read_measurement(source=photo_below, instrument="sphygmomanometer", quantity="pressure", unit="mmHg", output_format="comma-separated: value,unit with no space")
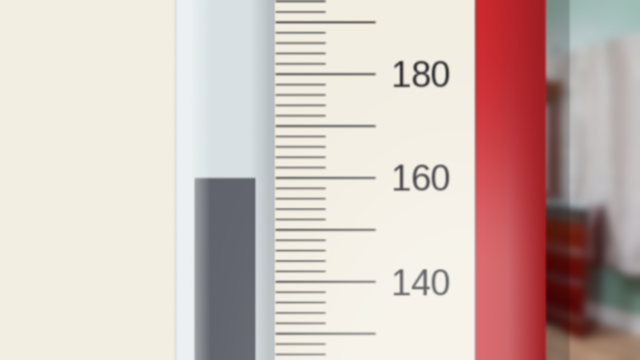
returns 160,mmHg
